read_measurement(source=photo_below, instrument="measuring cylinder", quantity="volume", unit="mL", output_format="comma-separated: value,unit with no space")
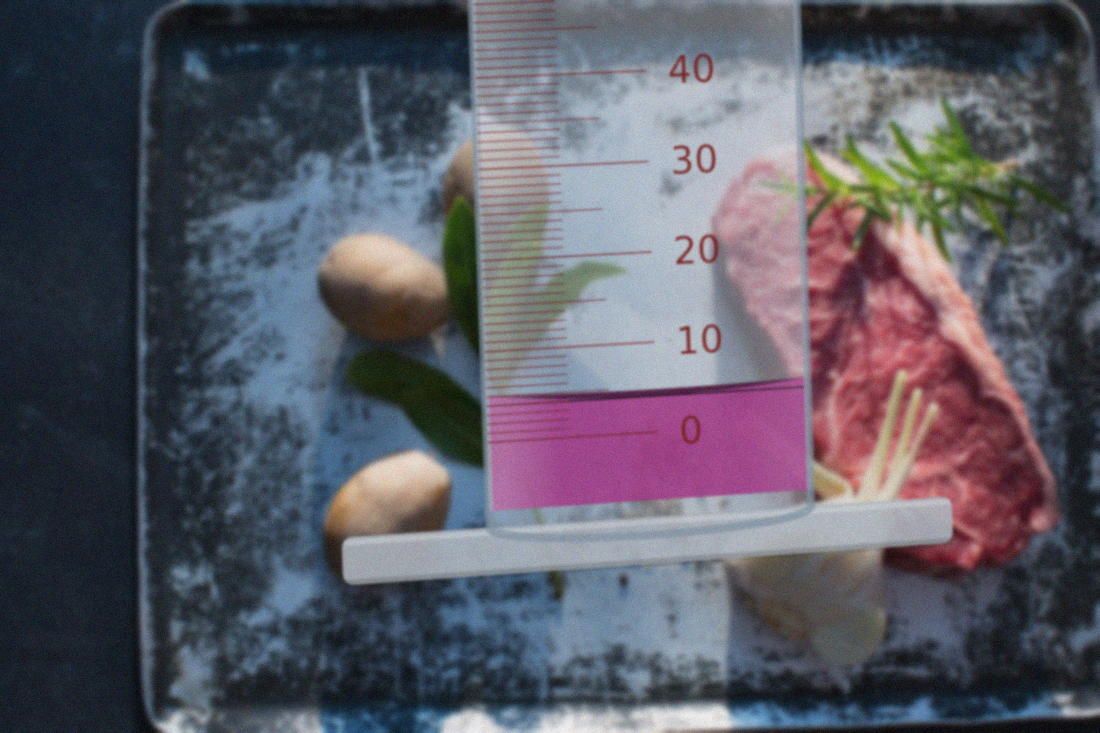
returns 4,mL
